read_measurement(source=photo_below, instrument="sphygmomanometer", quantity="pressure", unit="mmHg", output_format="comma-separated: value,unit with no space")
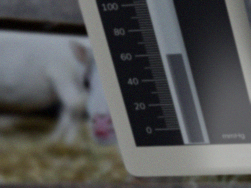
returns 60,mmHg
